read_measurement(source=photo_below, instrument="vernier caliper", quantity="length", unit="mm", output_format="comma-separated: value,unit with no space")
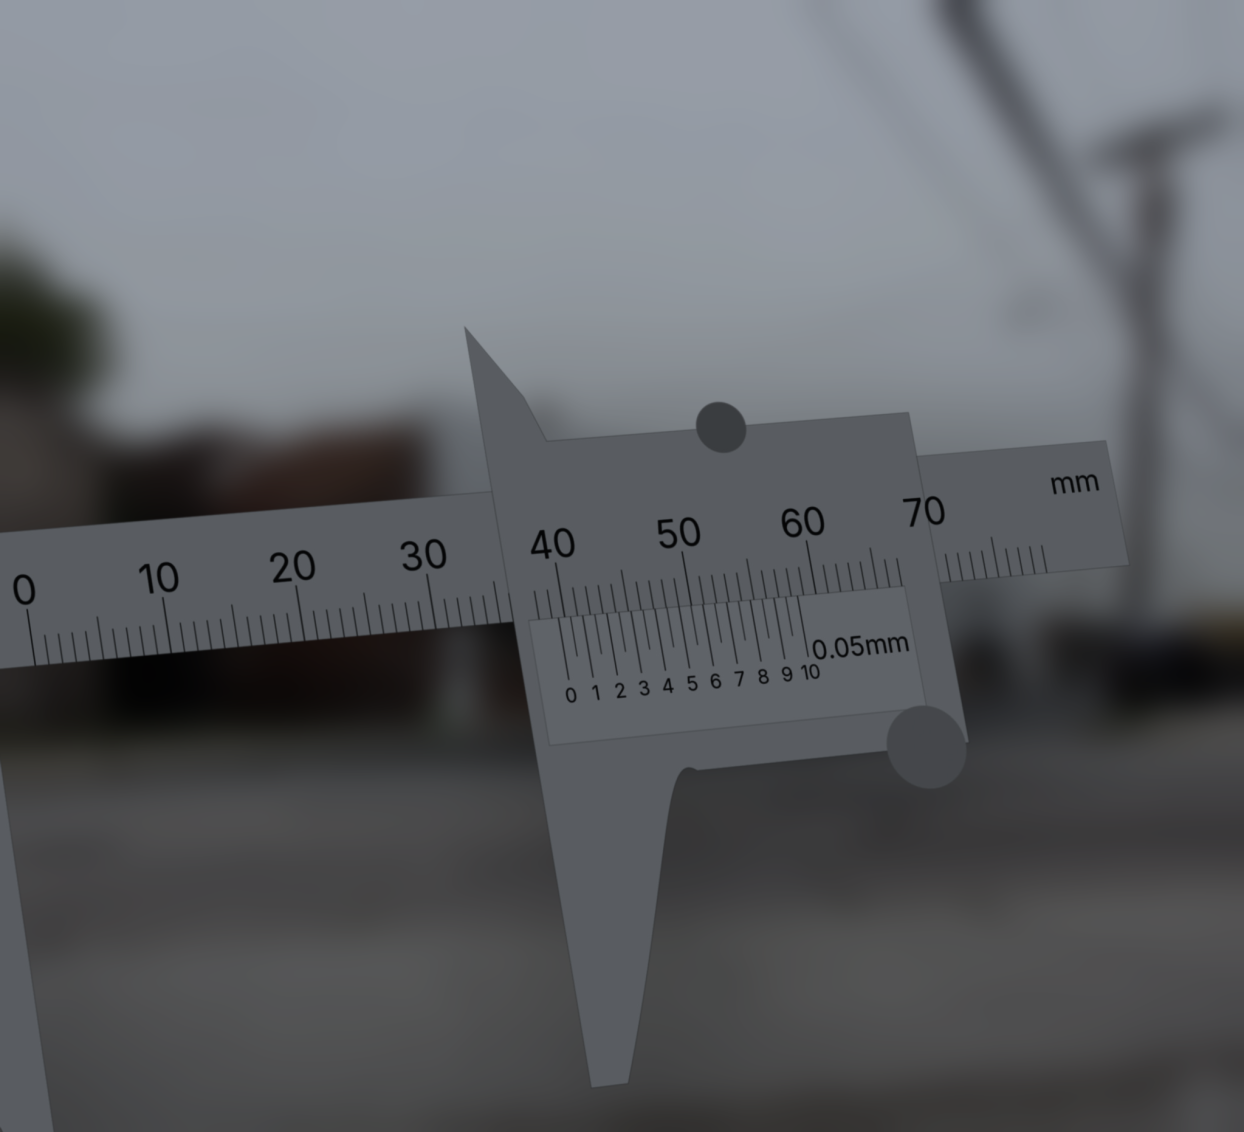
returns 39.5,mm
